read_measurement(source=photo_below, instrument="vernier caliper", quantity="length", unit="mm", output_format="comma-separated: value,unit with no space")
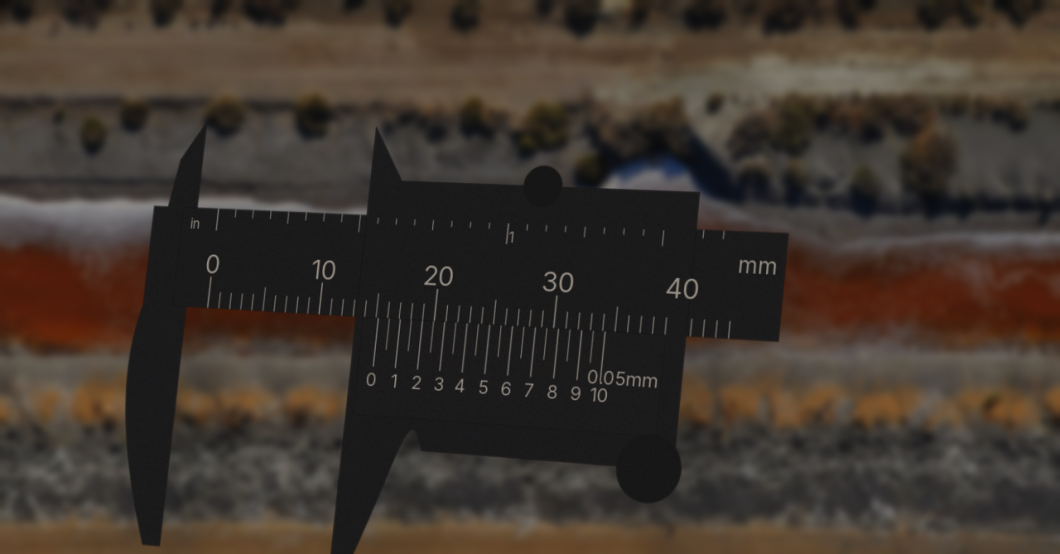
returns 15.2,mm
